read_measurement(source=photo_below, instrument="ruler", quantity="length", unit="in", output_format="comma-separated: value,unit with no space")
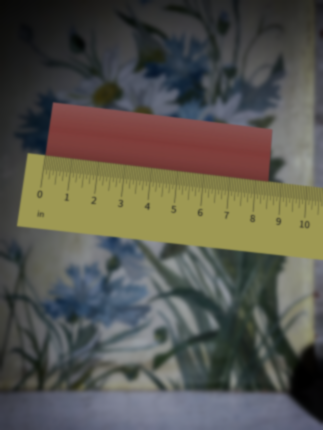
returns 8.5,in
